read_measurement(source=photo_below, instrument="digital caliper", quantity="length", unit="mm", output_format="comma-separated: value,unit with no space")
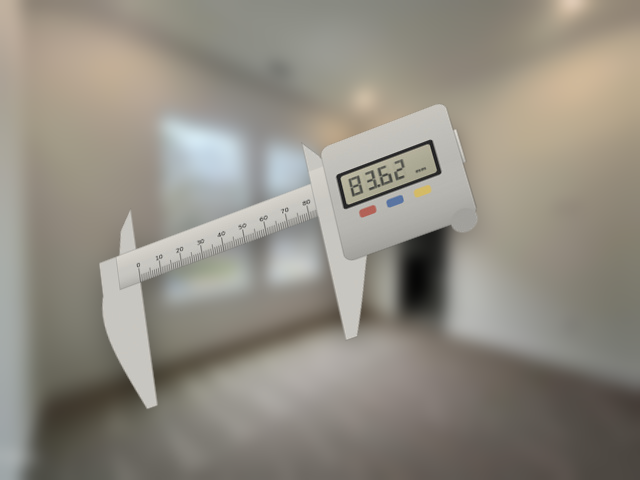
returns 83.62,mm
